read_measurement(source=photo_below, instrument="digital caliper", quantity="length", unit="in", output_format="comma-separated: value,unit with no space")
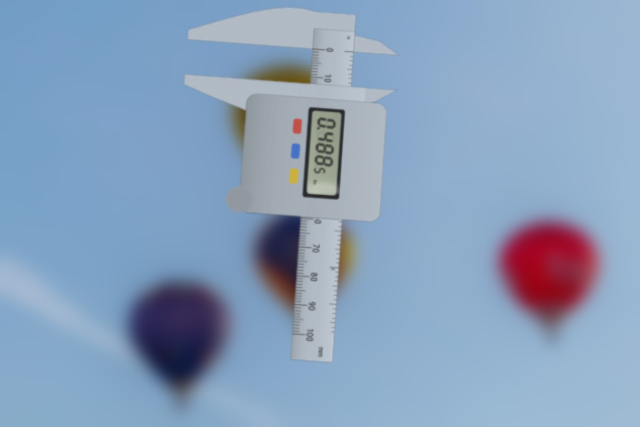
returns 0.4885,in
